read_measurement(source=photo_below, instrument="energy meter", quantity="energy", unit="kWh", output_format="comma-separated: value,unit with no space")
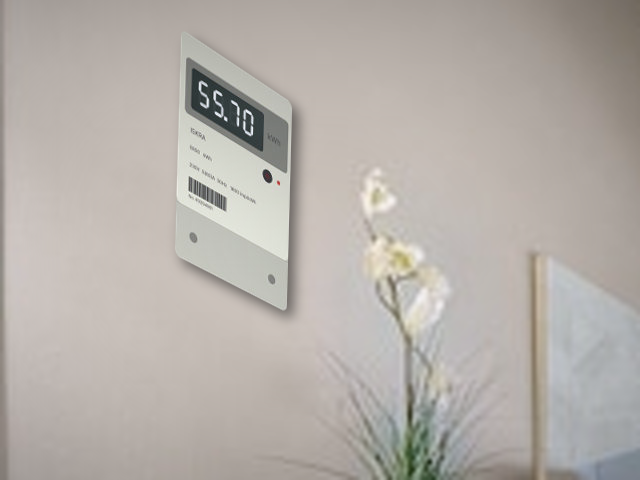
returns 55.70,kWh
